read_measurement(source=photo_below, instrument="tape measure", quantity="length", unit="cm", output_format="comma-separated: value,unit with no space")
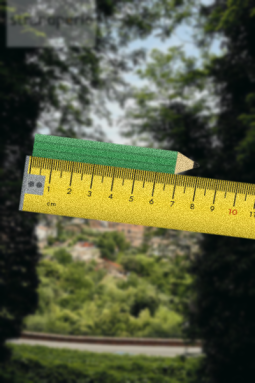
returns 8,cm
